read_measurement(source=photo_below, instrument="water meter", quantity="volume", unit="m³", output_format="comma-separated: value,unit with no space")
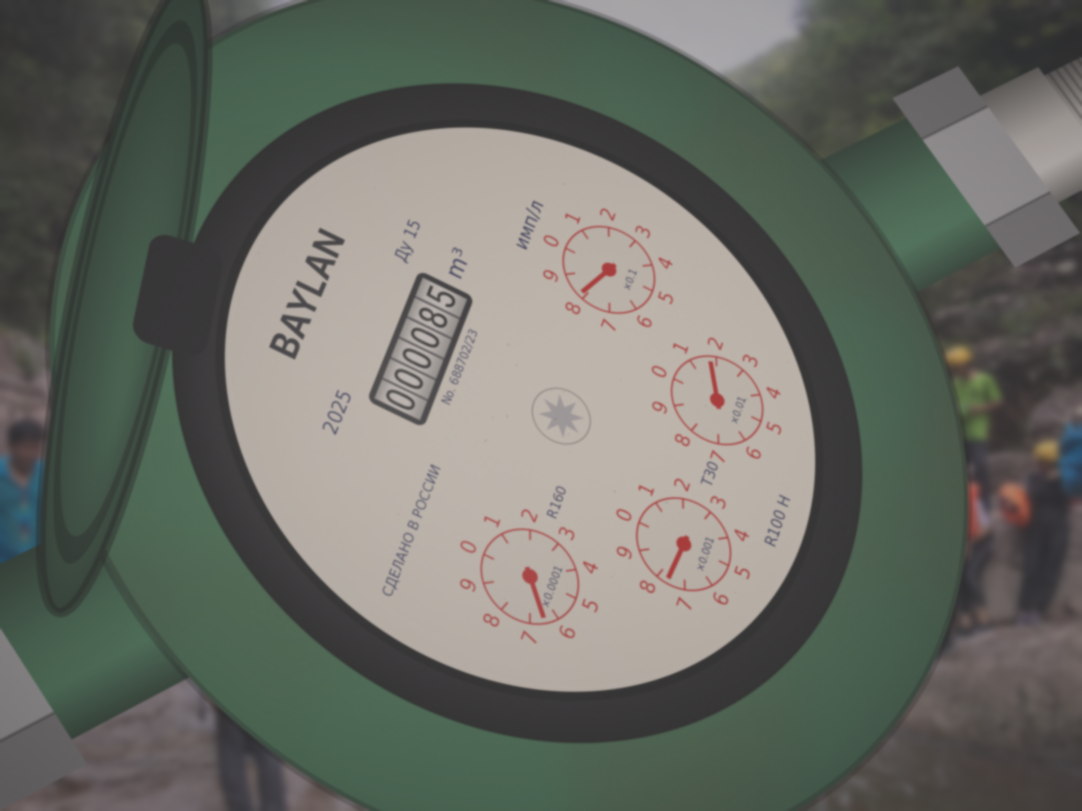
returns 85.8176,m³
